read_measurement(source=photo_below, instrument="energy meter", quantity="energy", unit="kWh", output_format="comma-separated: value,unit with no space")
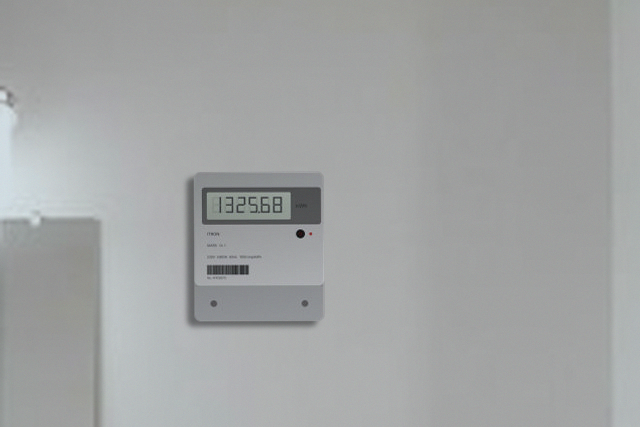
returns 1325.68,kWh
